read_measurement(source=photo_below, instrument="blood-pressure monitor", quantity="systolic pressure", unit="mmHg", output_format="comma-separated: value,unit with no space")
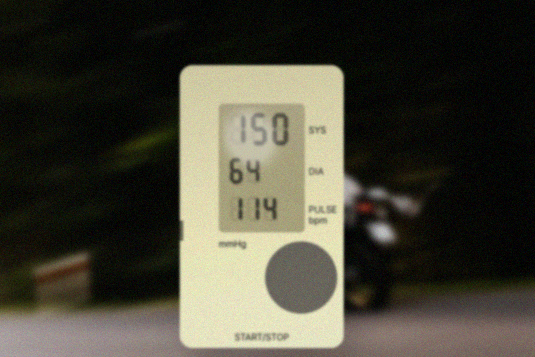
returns 150,mmHg
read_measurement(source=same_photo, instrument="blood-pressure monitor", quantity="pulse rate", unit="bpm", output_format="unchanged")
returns 114,bpm
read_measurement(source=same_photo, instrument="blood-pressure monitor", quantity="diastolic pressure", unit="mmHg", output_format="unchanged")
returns 64,mmHg
